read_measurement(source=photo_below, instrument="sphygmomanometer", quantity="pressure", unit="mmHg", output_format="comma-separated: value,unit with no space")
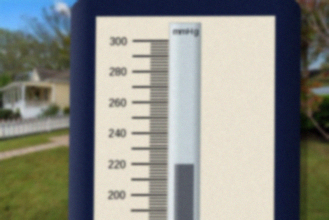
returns 220,mmHg
